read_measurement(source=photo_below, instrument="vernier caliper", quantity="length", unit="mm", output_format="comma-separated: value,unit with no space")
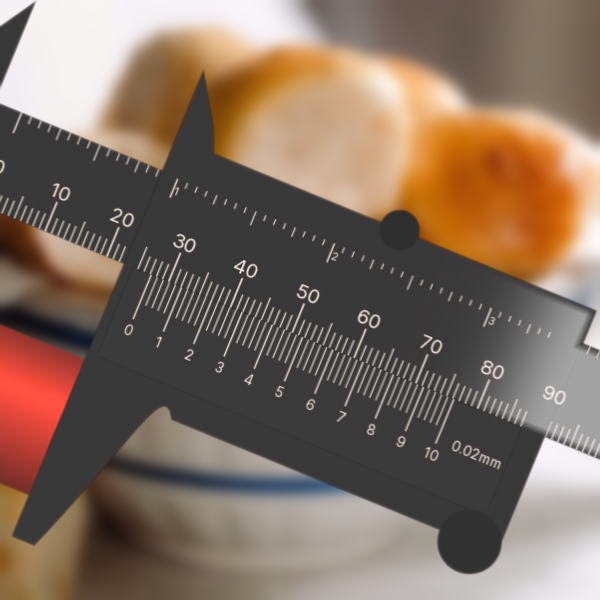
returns 27.2,mm
